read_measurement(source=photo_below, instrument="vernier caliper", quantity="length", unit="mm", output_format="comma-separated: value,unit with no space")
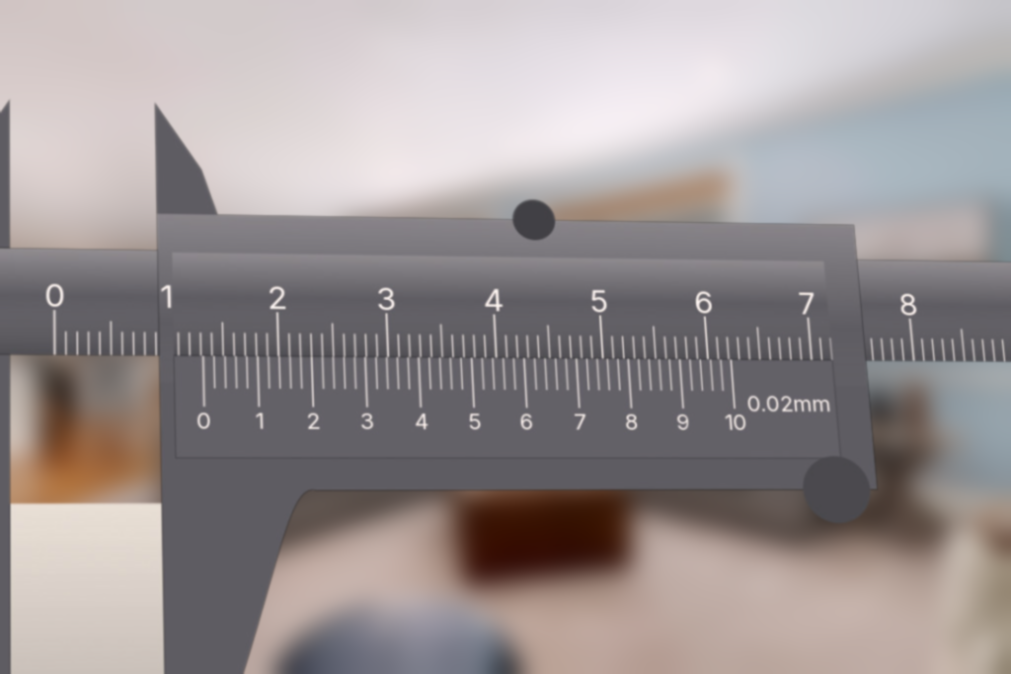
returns 13.2,mm
